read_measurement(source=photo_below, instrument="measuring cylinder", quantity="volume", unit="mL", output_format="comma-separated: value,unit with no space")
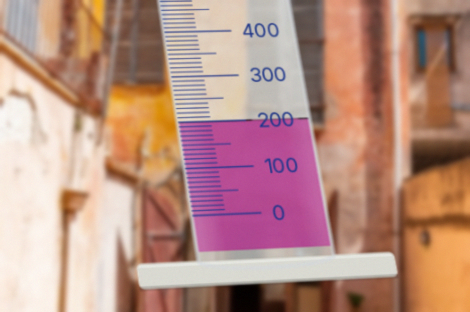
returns 200,mL
